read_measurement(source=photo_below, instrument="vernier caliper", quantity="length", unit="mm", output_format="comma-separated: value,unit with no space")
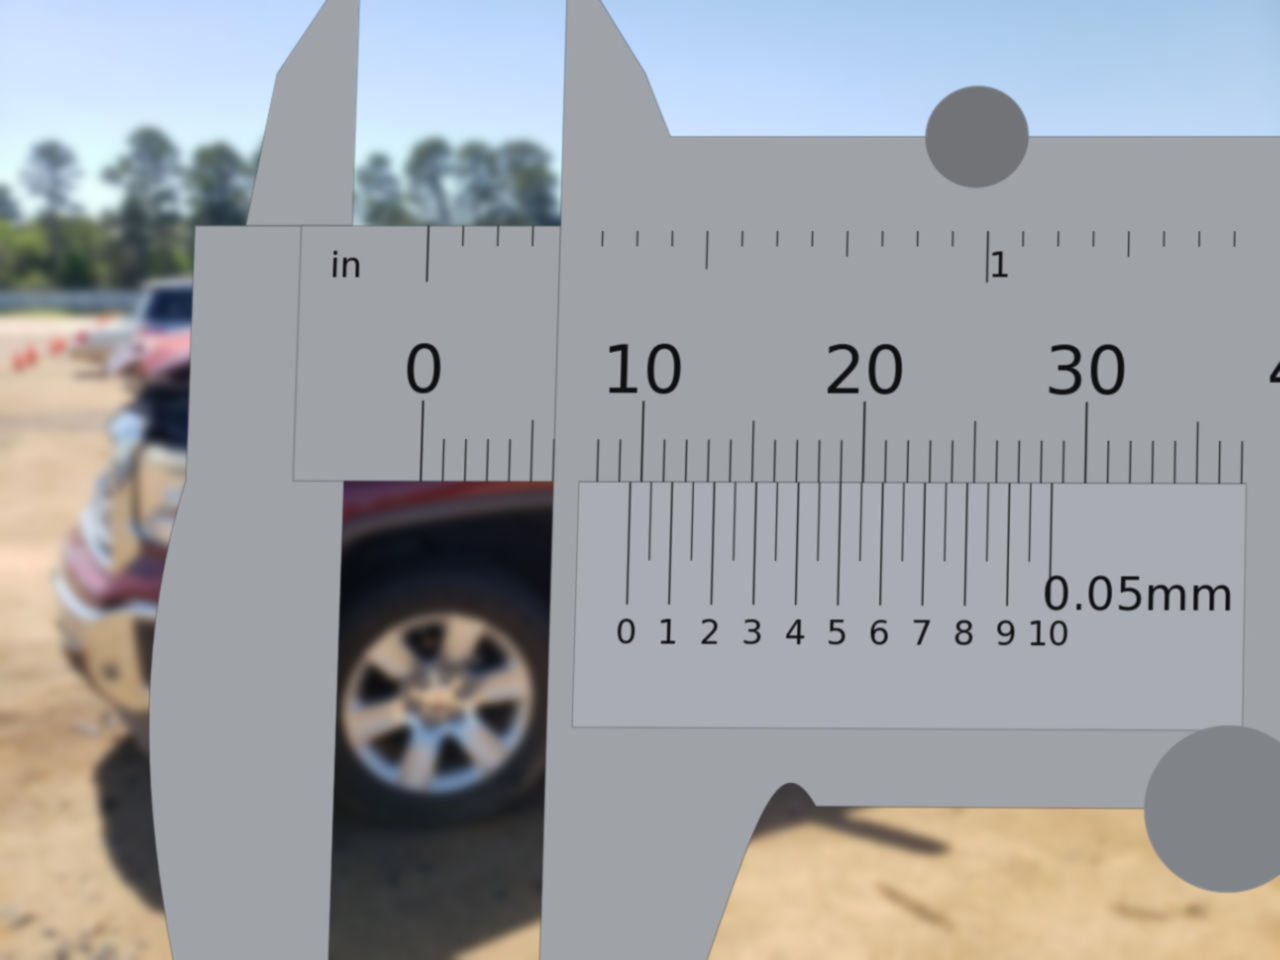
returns 9.5,mm
